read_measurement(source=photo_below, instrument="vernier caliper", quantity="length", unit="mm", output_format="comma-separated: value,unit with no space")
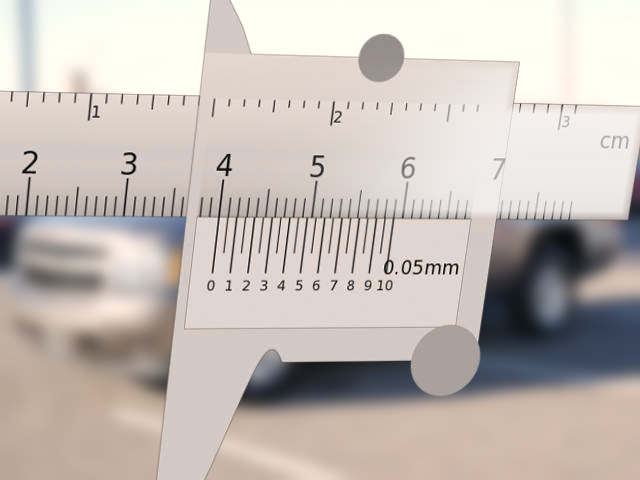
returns 40.0,mm
